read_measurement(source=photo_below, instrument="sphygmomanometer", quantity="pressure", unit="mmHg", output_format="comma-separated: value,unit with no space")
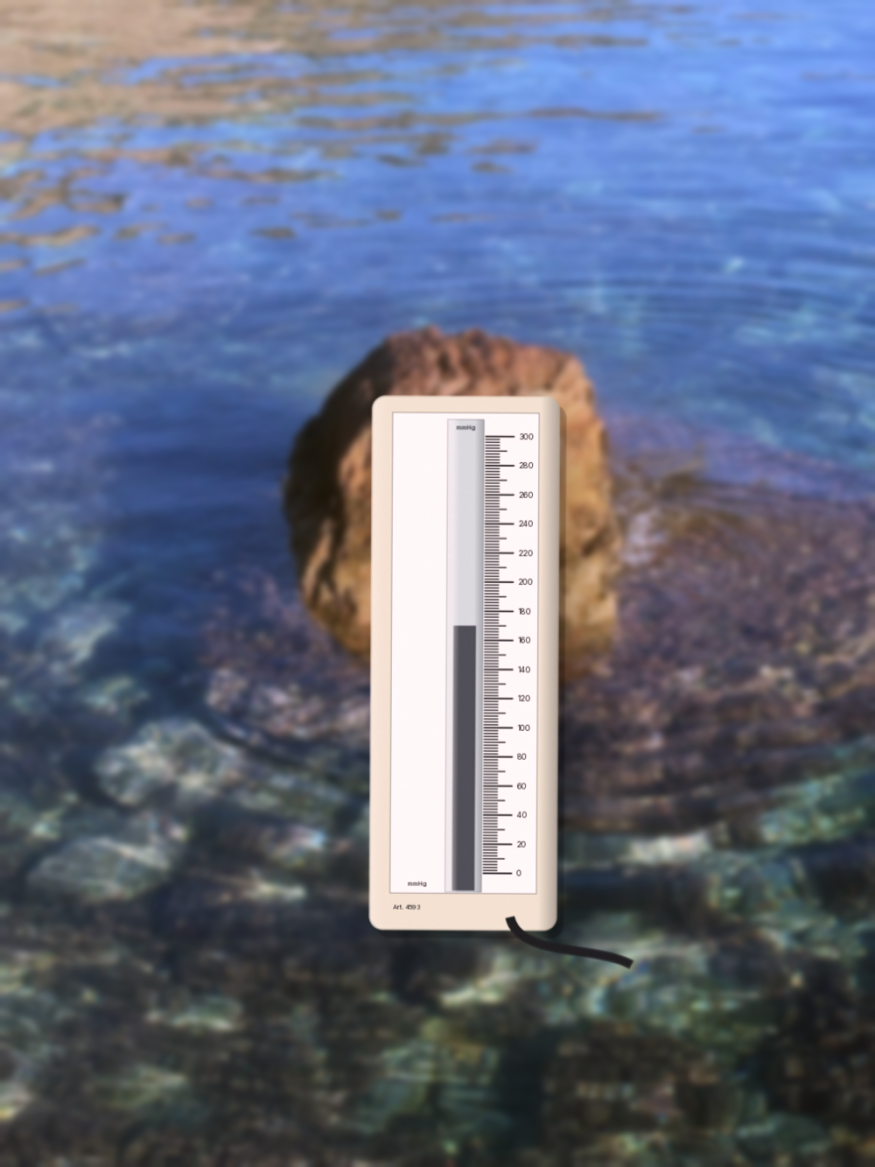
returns 170,mmHg
